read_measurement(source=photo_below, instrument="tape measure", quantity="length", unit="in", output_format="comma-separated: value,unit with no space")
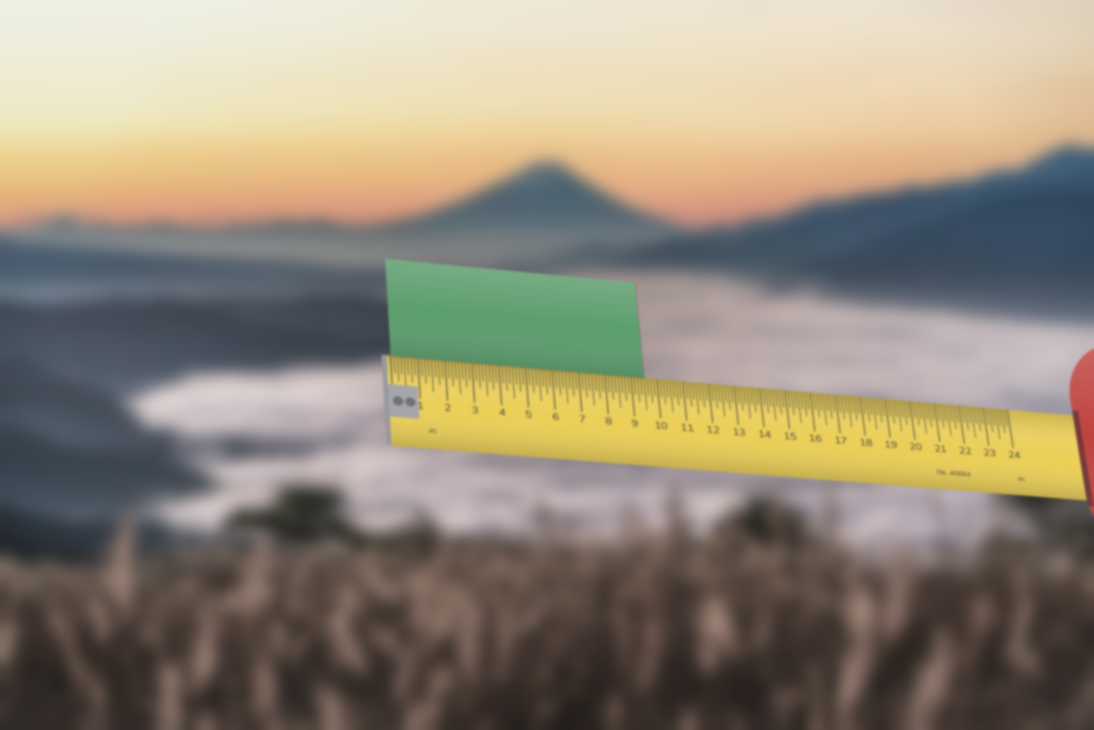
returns 9.5,in
